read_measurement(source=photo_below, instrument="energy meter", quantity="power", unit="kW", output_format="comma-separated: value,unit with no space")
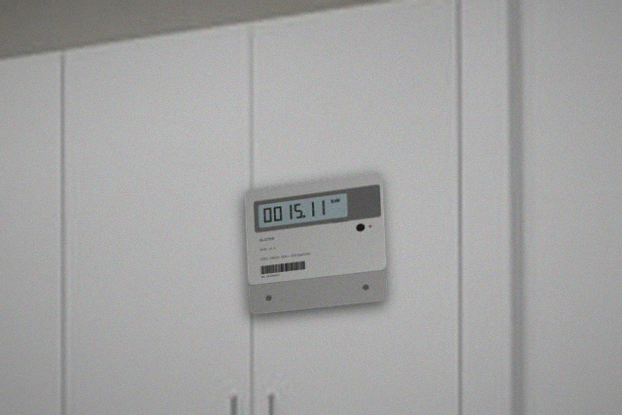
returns 15.11,kW
